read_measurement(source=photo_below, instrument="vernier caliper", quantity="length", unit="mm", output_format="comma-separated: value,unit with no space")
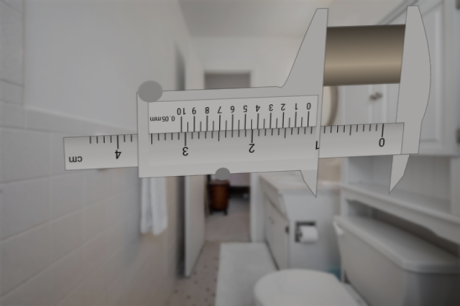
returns 11.6,mm
